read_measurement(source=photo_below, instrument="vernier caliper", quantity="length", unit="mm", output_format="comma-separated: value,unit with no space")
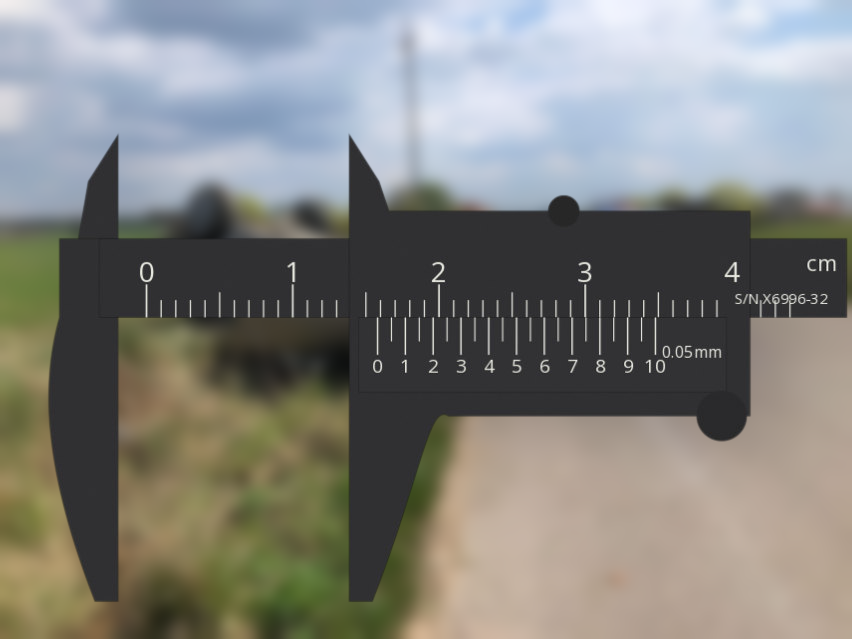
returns 15.8,mm
